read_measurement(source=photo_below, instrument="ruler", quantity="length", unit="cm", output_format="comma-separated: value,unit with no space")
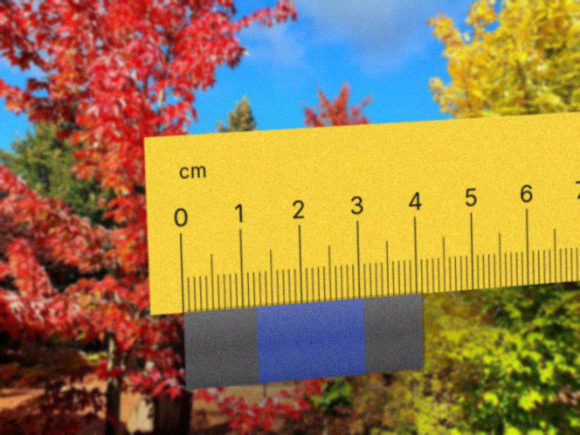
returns 4.1,cm
